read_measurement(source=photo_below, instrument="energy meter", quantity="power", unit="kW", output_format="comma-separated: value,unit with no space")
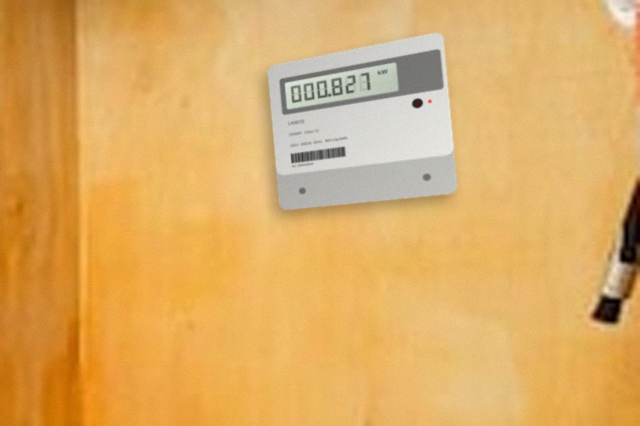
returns 0.827,kW
